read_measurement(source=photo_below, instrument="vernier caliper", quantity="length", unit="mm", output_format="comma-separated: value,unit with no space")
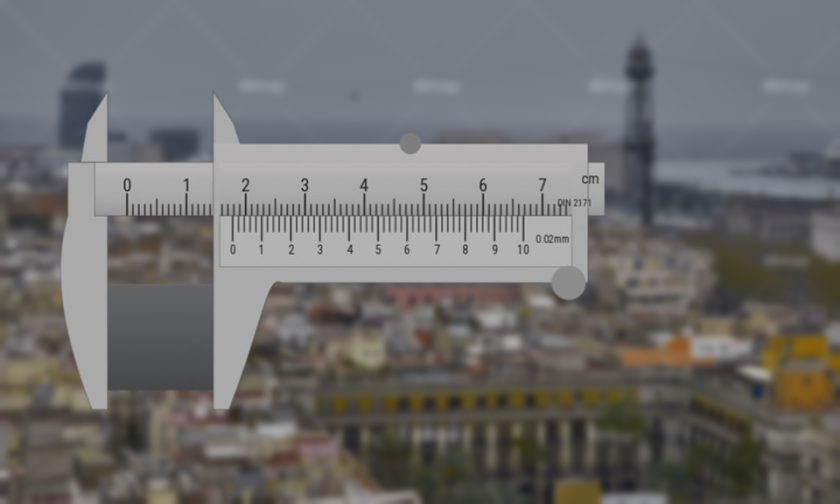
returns 17.8,mm
